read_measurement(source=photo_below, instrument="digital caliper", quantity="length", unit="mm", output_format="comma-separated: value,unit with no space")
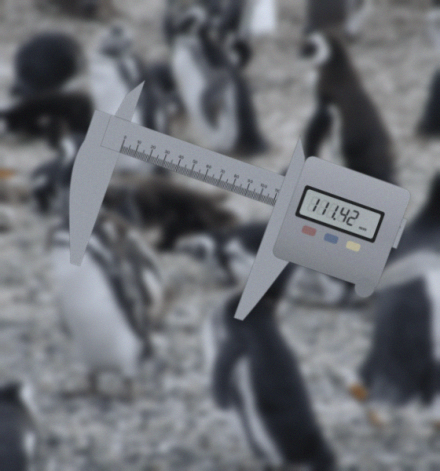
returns 111.42,mm
